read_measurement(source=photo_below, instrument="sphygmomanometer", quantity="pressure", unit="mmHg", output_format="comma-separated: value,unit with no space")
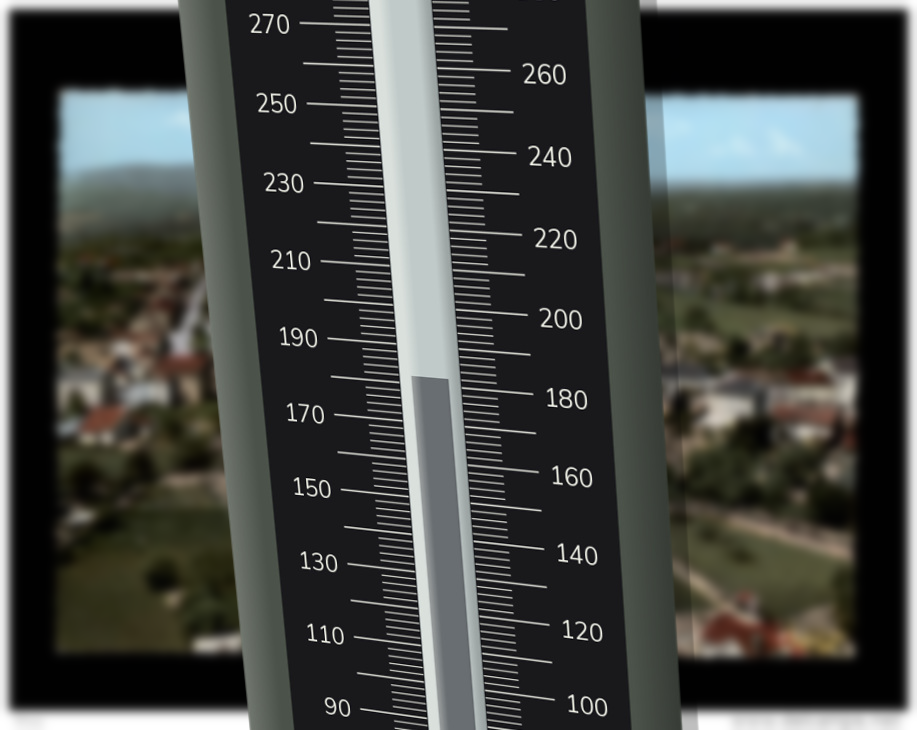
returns 182,mmHg
